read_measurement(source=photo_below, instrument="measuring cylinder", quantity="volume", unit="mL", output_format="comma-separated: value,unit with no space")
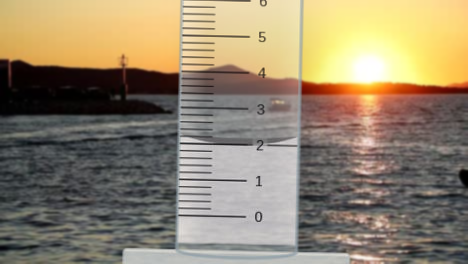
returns 2,mL
